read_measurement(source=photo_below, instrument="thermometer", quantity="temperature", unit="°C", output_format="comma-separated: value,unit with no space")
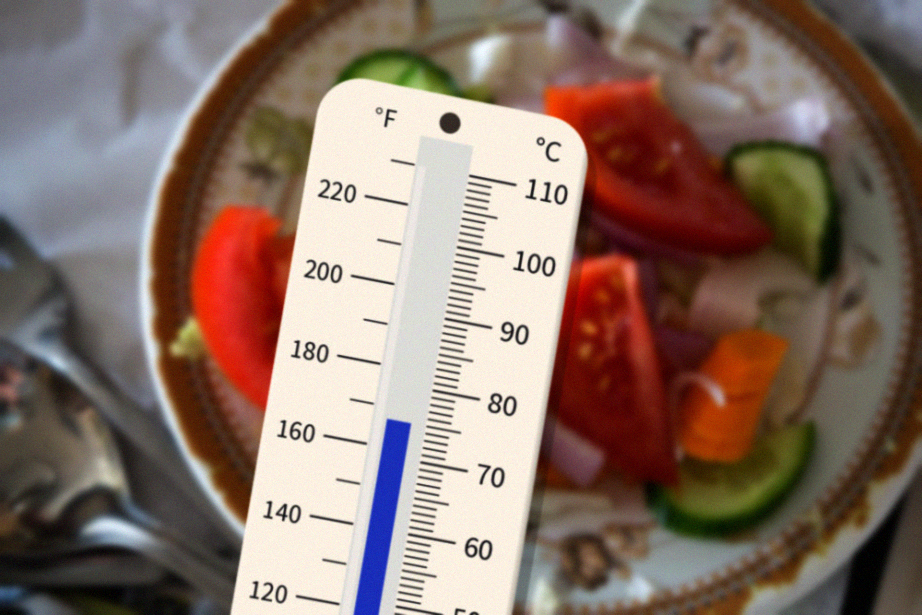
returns 75,°C
